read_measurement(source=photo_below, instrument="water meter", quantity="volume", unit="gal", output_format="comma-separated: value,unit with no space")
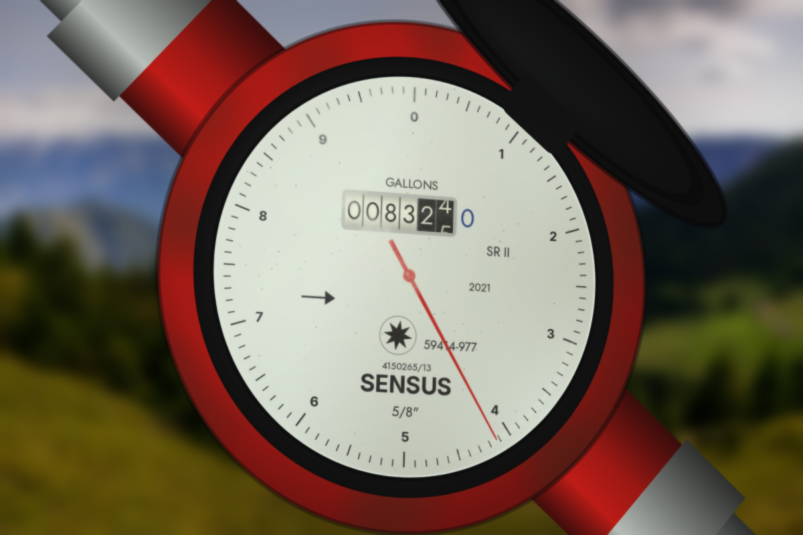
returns 83244.1,gal
